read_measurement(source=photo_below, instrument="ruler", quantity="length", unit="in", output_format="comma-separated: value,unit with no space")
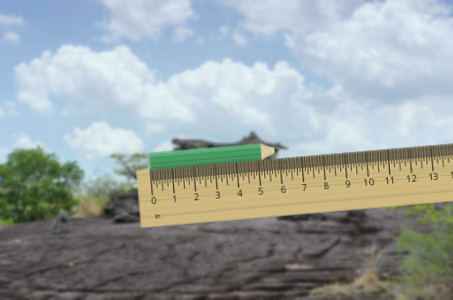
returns 6,in
